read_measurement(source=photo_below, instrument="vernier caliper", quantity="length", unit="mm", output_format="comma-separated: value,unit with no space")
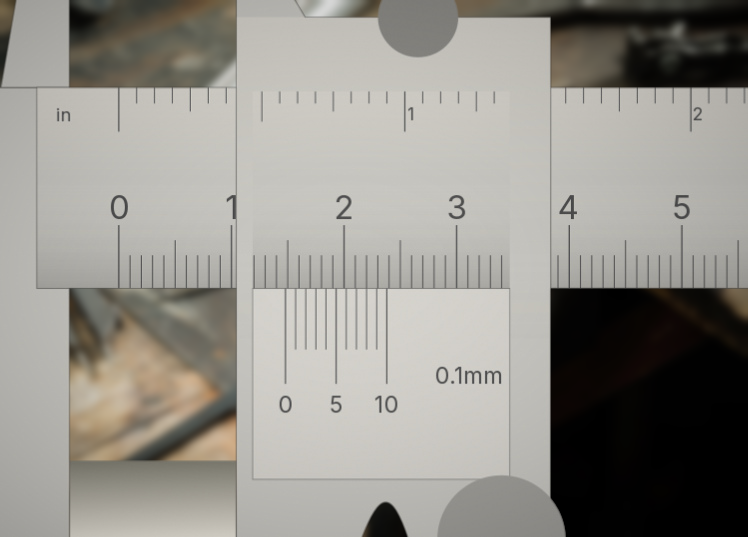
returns 14.8,mm
